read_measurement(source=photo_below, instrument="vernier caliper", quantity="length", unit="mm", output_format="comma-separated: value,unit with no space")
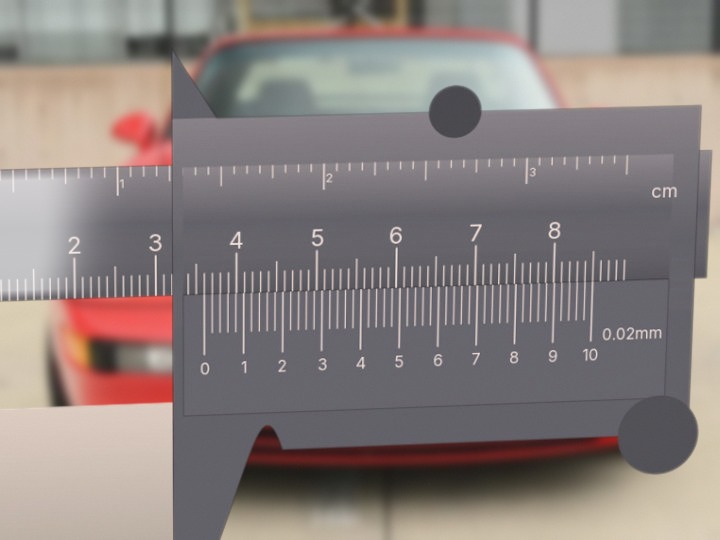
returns 36.0,mm
